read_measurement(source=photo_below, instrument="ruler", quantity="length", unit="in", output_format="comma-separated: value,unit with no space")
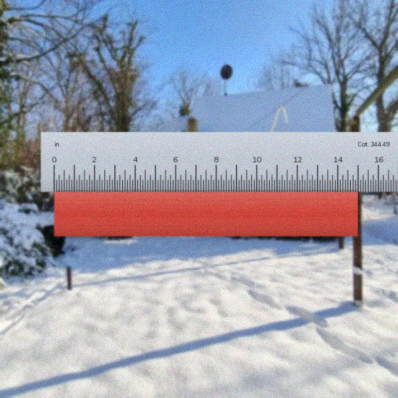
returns 15,in
